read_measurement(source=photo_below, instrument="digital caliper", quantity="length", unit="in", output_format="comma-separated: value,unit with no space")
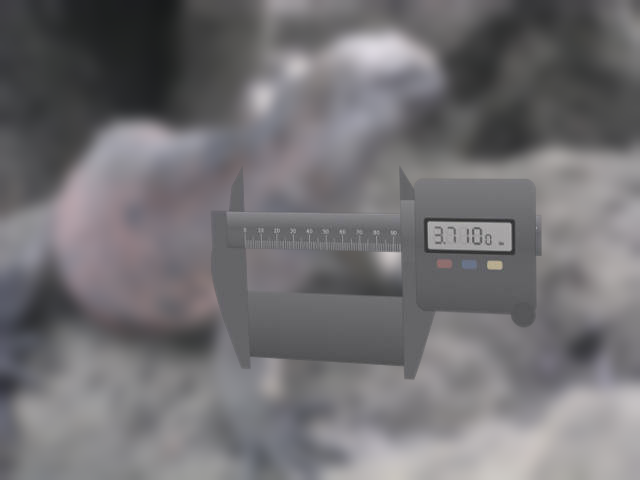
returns 3.7100,in
